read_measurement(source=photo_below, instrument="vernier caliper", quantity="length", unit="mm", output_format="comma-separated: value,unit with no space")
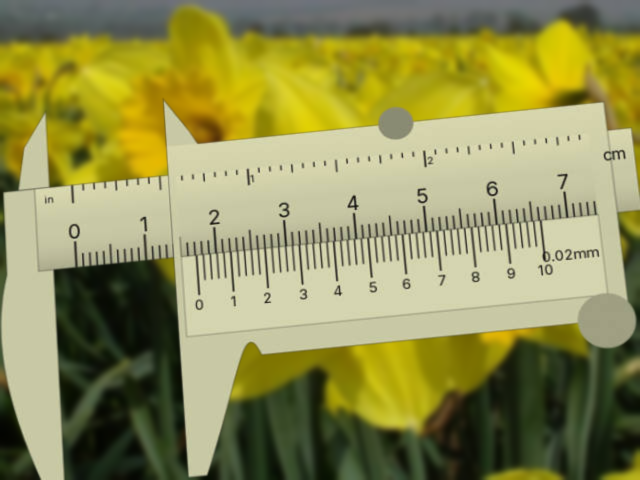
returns 17.2,mm
